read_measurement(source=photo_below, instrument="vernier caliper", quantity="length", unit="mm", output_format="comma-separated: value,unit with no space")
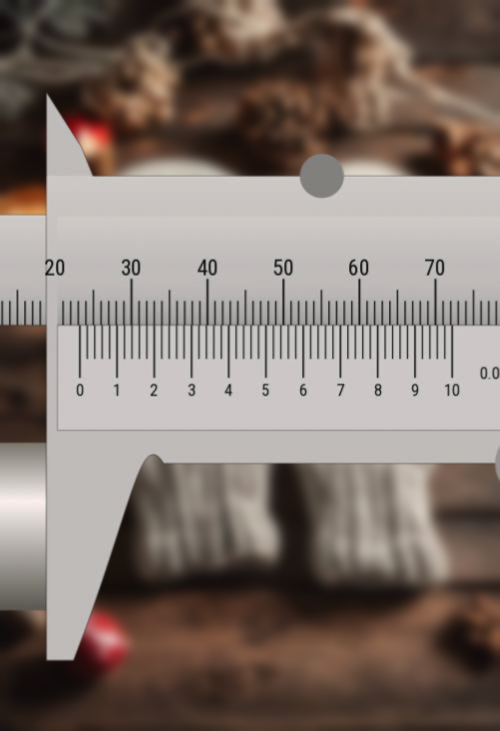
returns 23.2,mm
